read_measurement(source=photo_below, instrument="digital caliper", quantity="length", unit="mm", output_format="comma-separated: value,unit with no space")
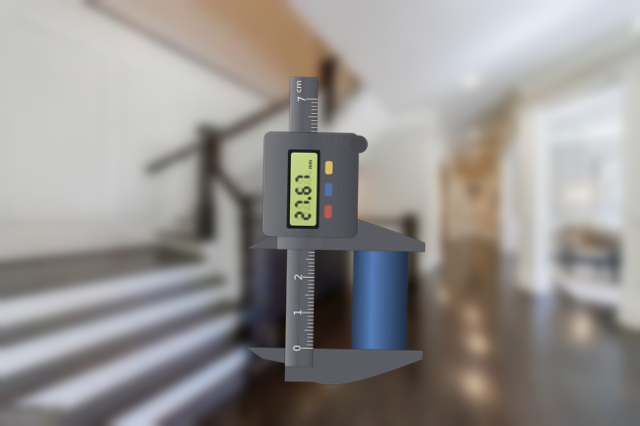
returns 27.67,mm
